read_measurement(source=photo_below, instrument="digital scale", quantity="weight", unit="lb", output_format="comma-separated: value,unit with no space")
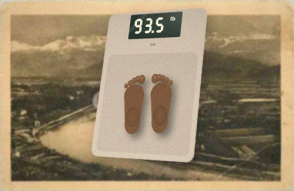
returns 93.5,lb
